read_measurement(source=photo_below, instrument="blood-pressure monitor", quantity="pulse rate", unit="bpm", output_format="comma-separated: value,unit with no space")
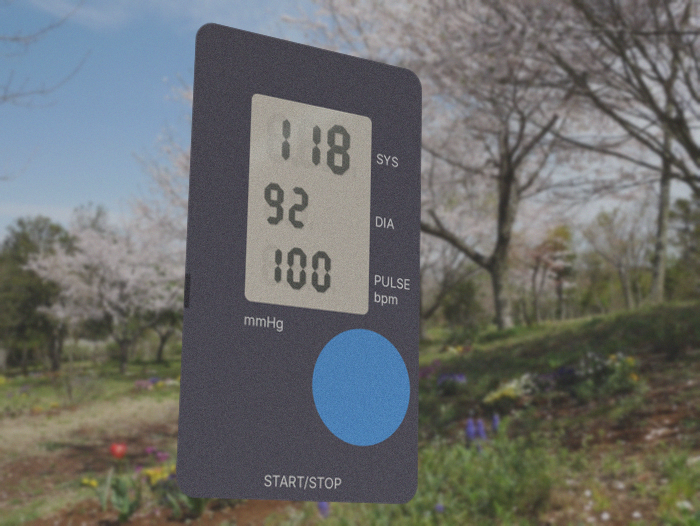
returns 100,bpm
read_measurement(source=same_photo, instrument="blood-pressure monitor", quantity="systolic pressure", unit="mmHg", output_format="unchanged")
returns 118,mmHg
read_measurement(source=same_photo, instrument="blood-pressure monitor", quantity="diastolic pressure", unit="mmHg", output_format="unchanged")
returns 92,mmHg
